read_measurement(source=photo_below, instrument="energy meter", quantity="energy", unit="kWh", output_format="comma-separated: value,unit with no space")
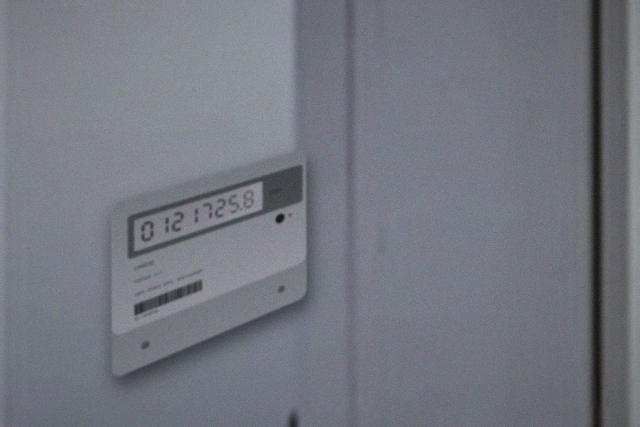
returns 121725.8,kWh
